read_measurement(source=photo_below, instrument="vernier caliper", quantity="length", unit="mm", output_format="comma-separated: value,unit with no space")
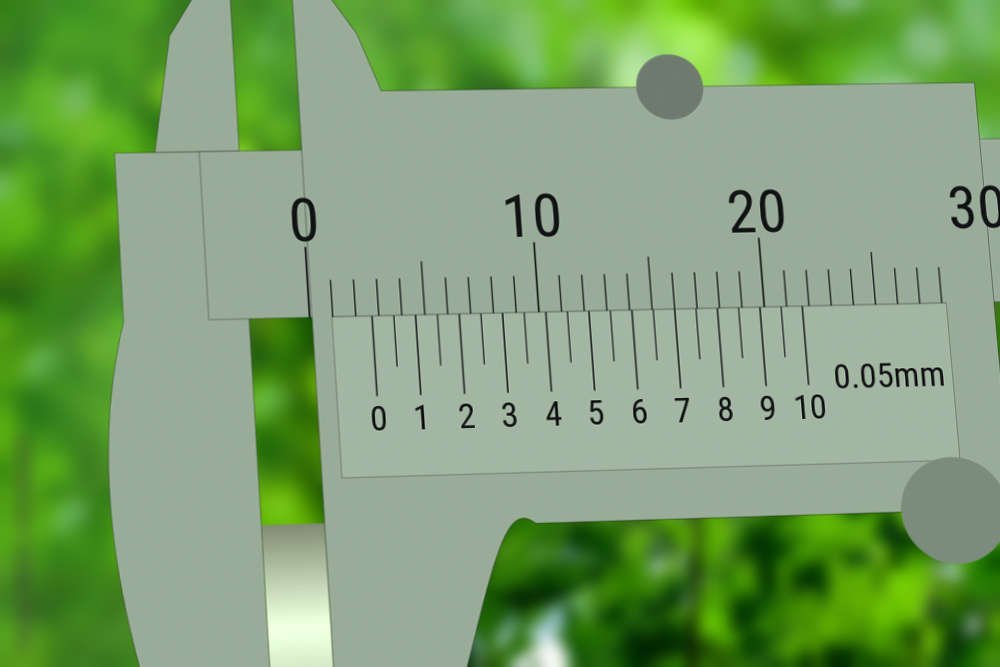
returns 2.70,mm
